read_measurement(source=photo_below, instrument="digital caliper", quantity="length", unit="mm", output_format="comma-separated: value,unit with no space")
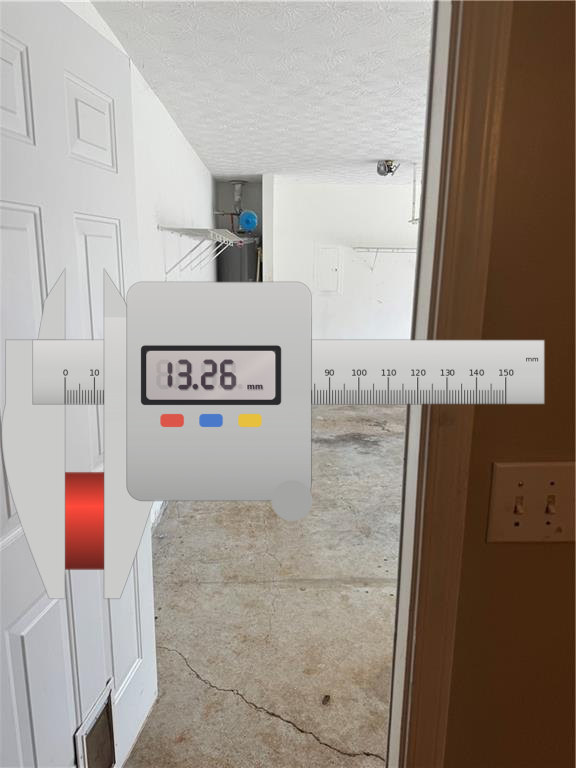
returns 13.26,mm
